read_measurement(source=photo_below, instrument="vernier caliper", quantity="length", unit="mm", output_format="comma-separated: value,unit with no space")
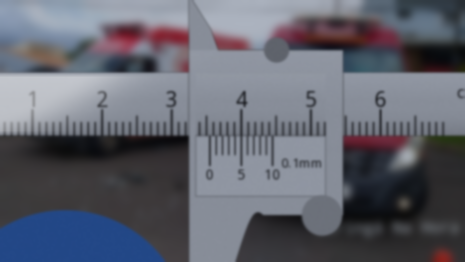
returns 35.5,mm
